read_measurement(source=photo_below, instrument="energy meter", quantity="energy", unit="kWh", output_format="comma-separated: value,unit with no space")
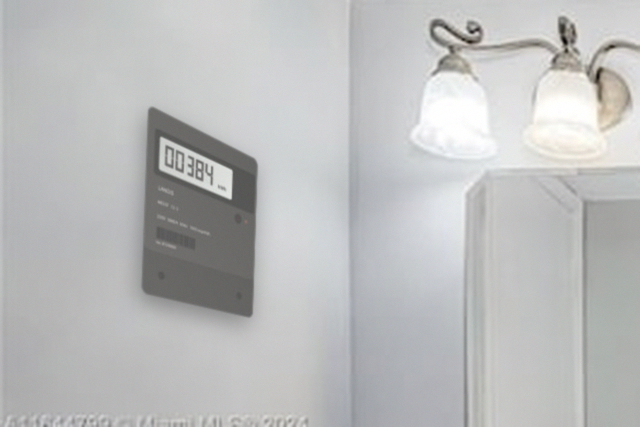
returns 384,kWh
